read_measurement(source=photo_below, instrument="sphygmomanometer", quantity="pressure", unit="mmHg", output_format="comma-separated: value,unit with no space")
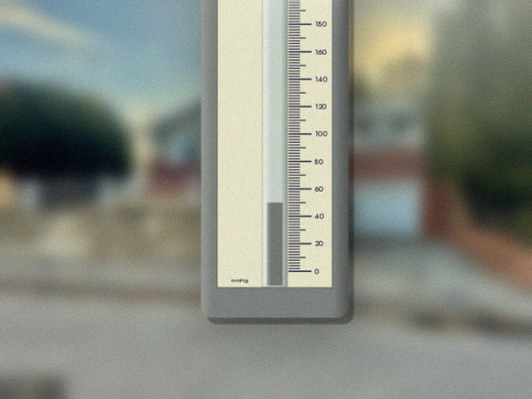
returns 50,mmHg
